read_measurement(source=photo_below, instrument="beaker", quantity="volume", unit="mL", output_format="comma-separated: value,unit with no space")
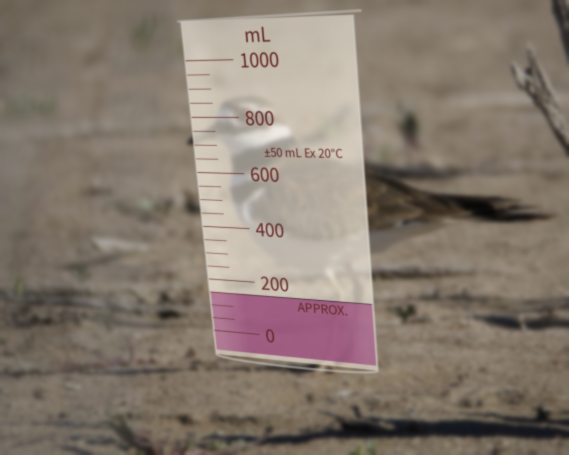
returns 150,mL
